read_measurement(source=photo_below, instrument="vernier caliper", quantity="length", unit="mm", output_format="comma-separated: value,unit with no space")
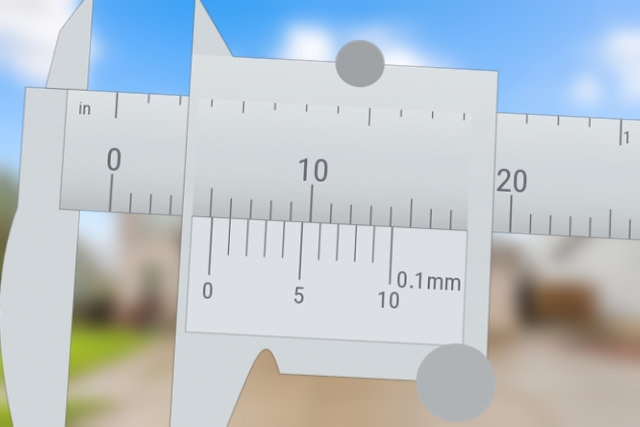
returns 5.1,mm
